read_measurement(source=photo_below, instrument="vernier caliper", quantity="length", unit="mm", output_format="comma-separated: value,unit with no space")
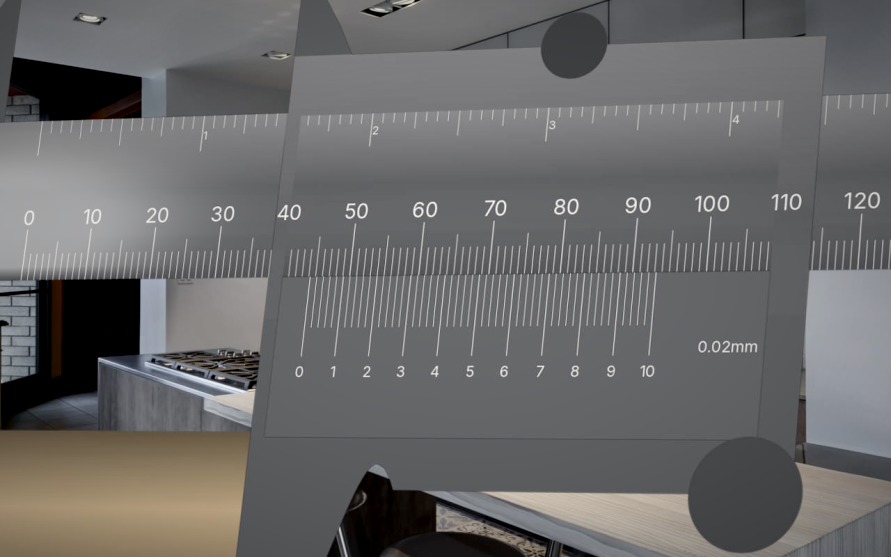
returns 44.2,mm
